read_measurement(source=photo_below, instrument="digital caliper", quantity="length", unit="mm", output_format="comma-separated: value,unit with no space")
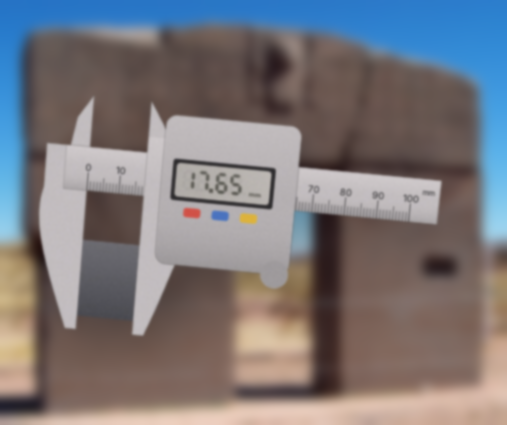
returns 17.65,mm
